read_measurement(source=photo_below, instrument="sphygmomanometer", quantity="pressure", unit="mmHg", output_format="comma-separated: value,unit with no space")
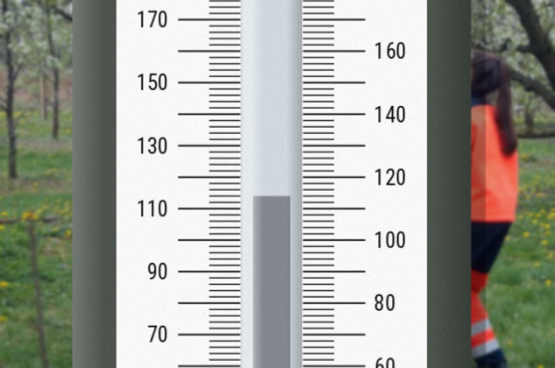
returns 114,mmHg
